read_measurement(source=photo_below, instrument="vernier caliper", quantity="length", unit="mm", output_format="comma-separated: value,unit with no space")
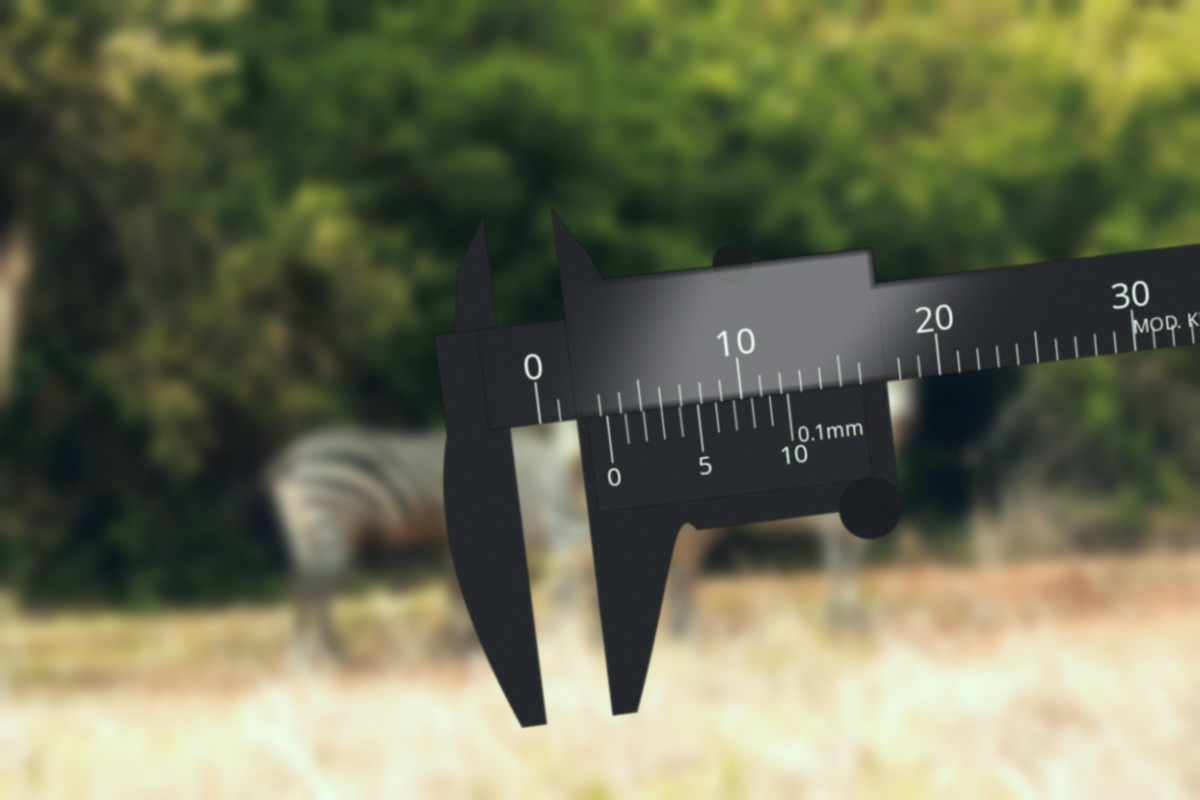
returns 3.3,mm
